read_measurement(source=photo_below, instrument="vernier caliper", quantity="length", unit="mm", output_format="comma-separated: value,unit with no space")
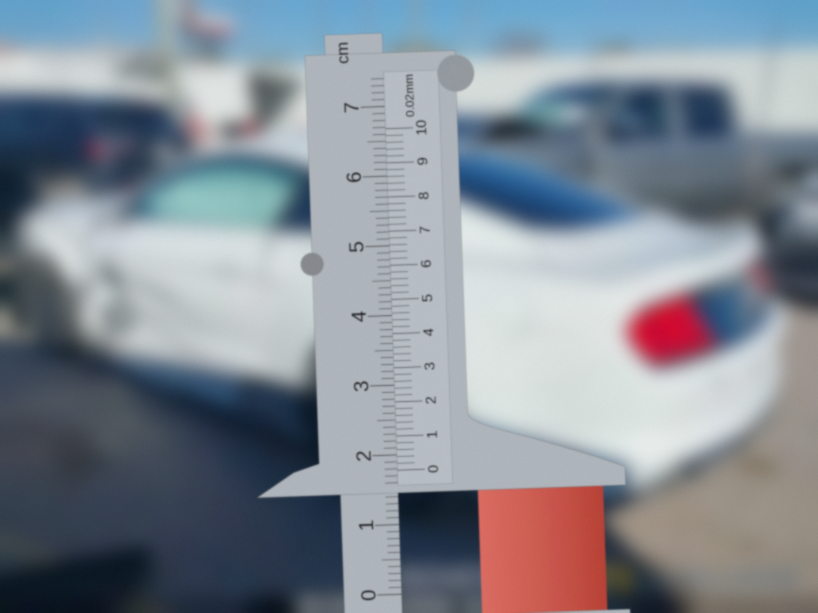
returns 17.8,mm
